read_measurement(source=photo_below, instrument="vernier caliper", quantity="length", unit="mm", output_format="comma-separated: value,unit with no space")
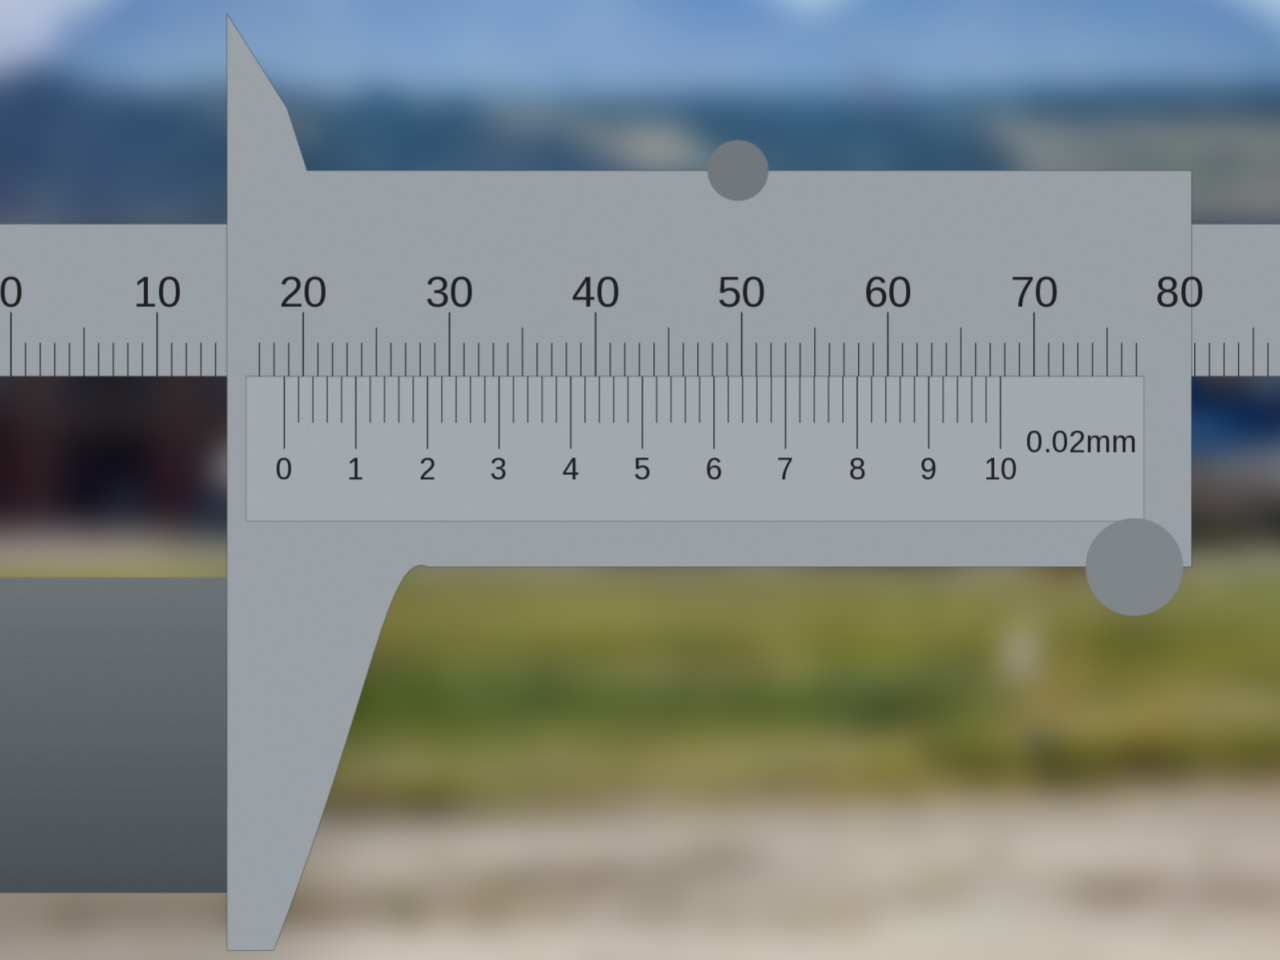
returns 18.7,mm
